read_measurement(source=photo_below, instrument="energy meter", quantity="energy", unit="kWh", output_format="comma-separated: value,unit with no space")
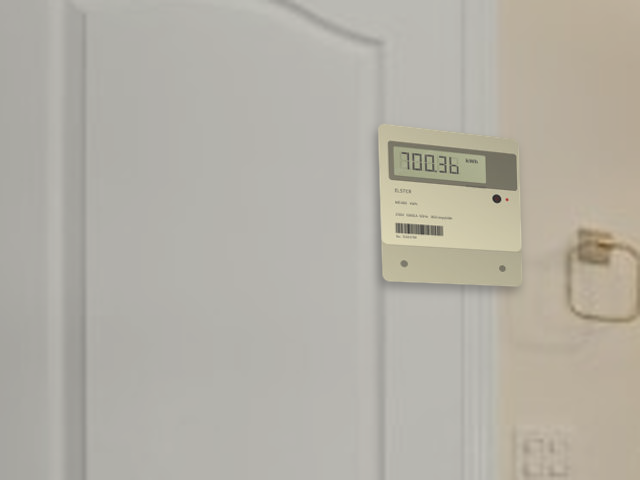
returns 700.36,kWh
